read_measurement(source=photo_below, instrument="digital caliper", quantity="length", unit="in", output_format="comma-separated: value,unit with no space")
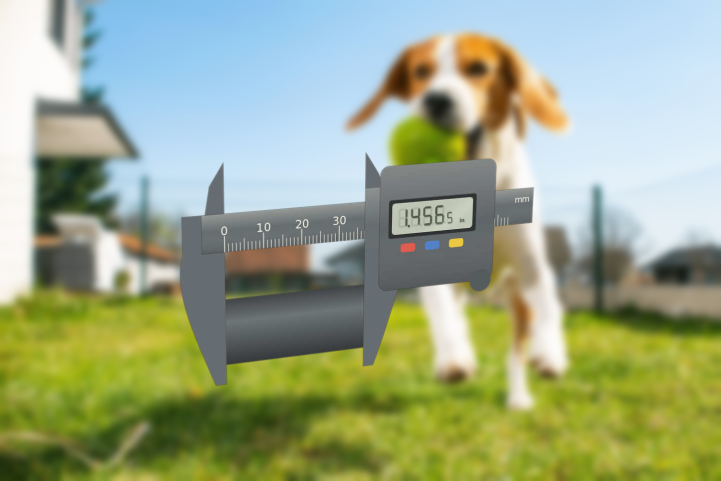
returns 1.4565,in
